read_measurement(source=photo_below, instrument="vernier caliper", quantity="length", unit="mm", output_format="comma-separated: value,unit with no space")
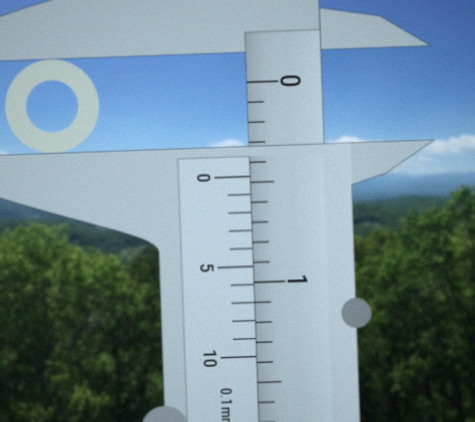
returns 4.7,mm
